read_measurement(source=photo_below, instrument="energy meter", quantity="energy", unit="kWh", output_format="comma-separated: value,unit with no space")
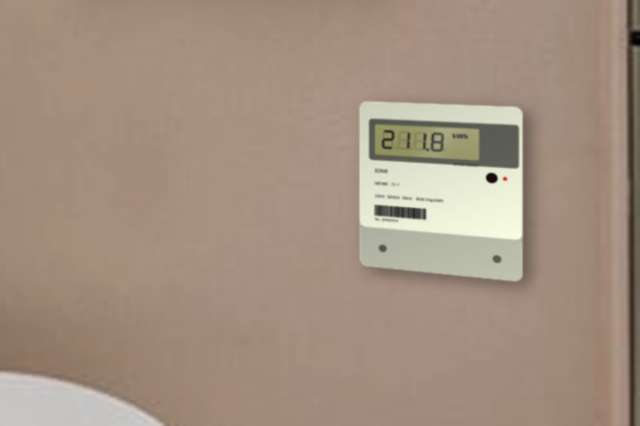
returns 211.8,kWh
